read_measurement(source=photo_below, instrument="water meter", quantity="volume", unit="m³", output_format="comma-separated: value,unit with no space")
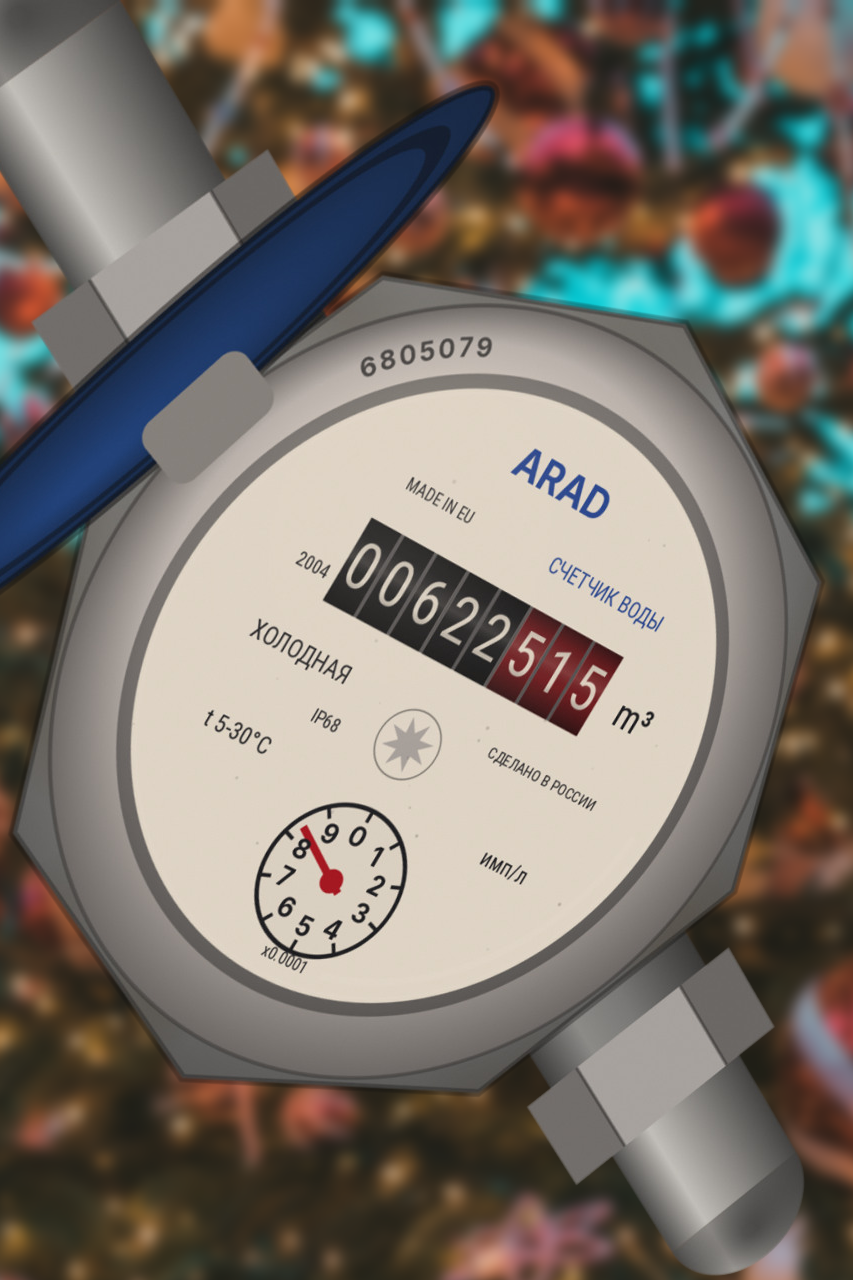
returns 622.5158,m³
